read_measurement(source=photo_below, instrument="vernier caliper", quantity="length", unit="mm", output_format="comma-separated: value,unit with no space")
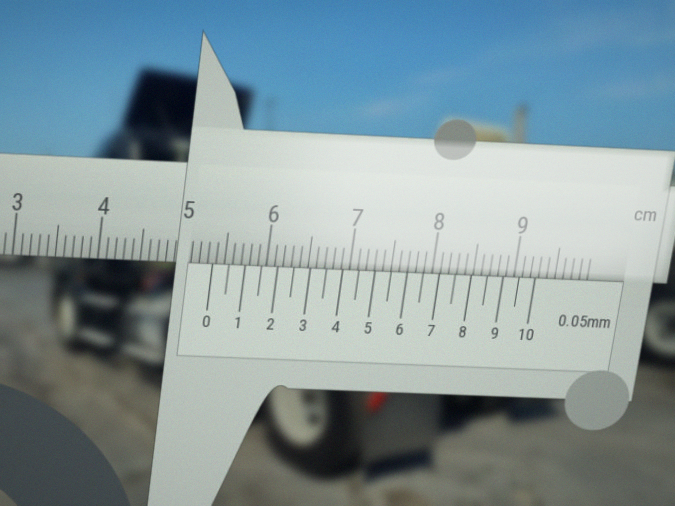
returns 53.6,mm
